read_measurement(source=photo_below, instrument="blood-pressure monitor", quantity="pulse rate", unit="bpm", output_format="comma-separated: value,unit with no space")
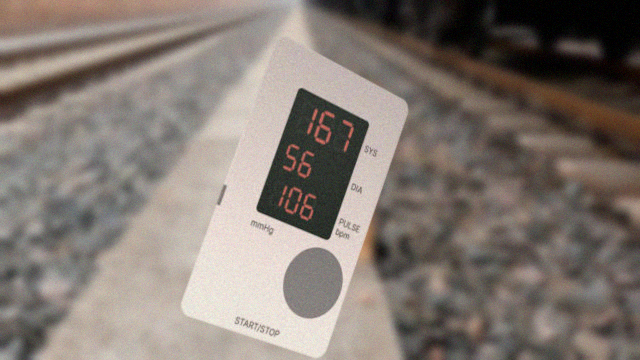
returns 106,bpm
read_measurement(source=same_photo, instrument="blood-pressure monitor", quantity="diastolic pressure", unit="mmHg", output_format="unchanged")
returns 56,mmHg
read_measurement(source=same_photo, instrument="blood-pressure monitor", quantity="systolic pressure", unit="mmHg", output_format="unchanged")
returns 167,mmHg
